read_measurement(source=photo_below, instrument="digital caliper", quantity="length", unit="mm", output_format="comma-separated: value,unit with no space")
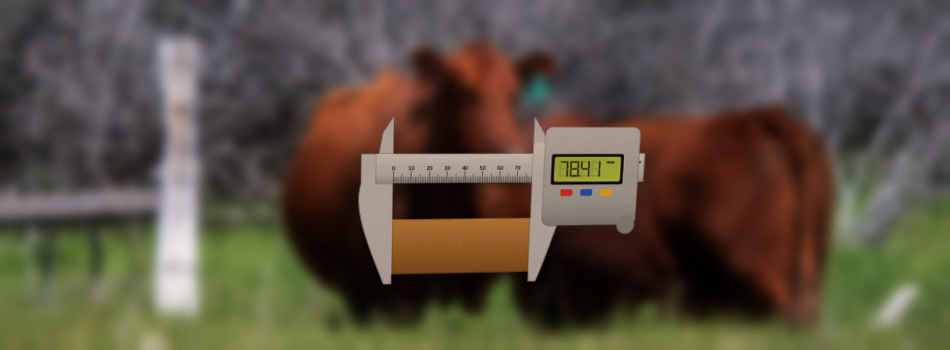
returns 78.41,mm
